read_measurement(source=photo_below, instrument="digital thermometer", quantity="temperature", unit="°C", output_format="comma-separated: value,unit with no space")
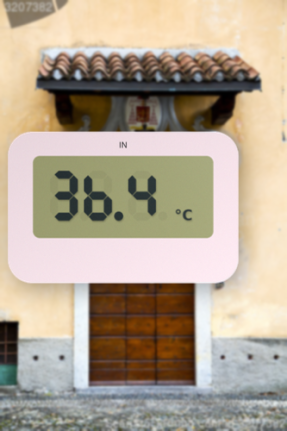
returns 36.4,°C
